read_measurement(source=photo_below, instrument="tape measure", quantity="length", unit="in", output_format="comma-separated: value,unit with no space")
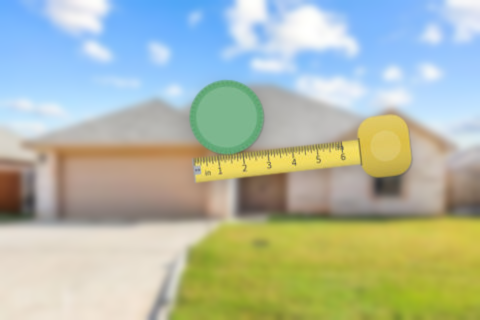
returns 3,in
